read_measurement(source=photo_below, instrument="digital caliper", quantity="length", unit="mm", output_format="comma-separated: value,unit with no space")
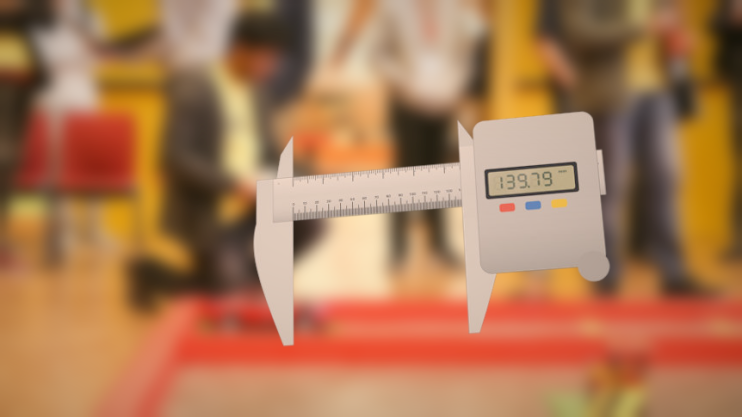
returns 139.79,mm
